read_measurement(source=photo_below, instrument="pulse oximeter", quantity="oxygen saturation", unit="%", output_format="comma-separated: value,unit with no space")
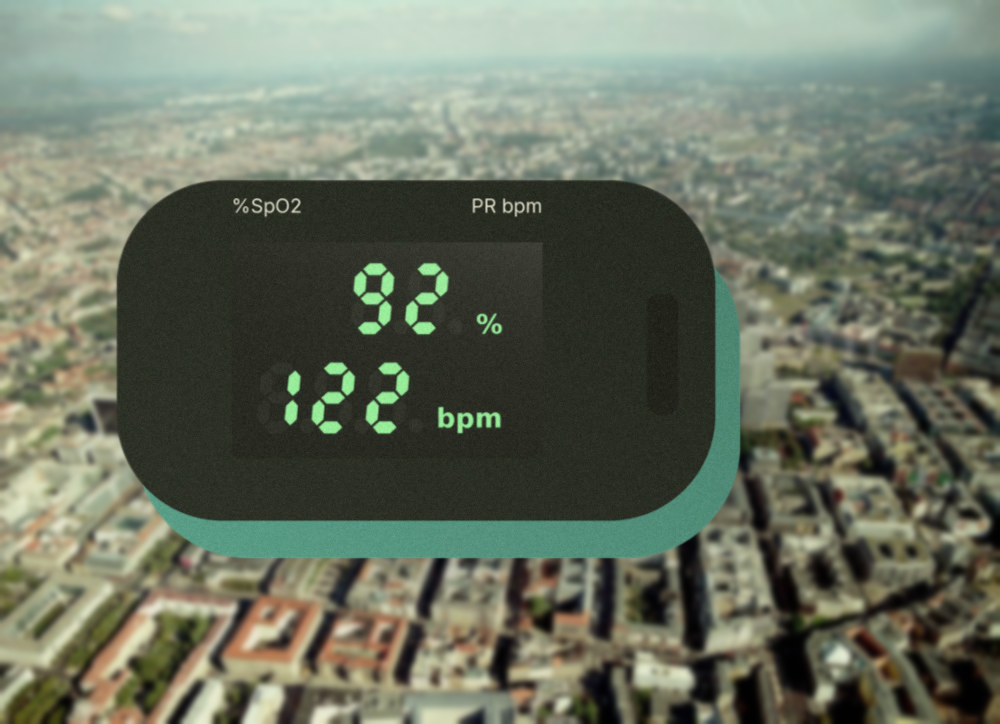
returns 92,%
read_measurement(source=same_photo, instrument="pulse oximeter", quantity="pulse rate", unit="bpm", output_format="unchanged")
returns 122,bpm
